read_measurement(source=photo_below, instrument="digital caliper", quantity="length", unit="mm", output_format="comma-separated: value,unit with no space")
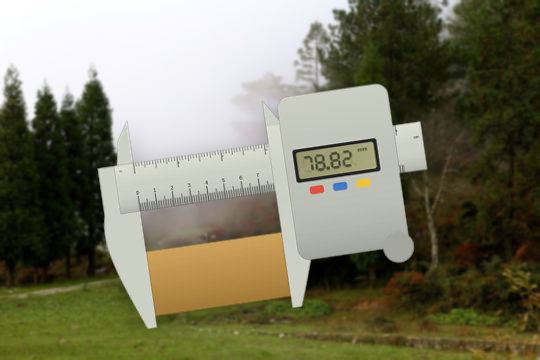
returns 78.82,mm
